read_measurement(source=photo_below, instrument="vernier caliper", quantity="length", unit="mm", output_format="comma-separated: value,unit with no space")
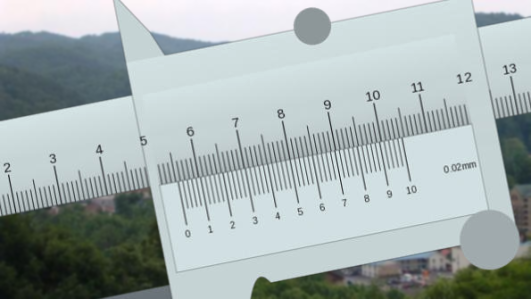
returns 55.5,mm
